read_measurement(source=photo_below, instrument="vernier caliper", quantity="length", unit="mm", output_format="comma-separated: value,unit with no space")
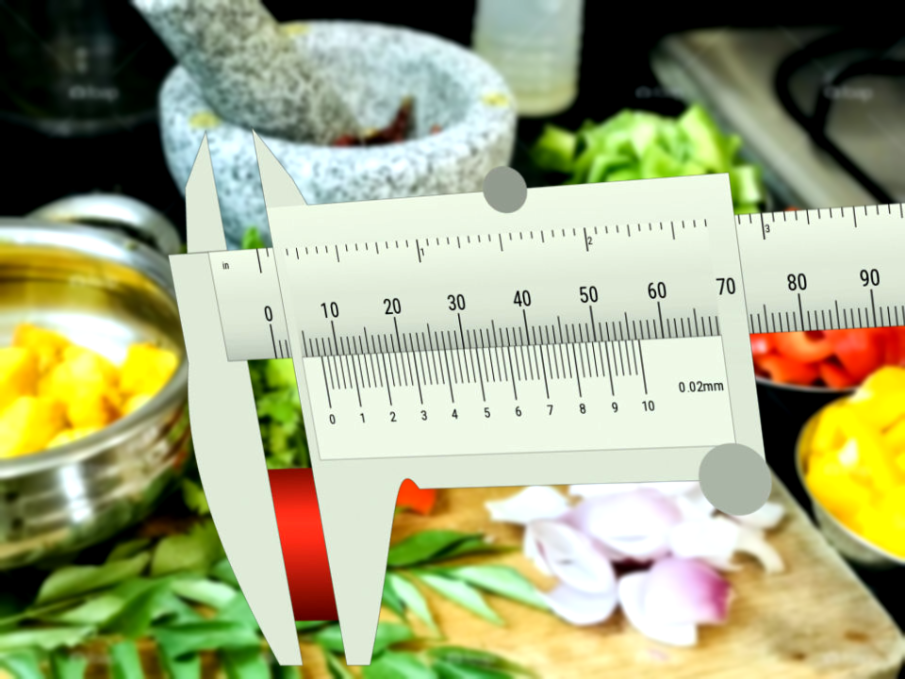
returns 7.4,mm
